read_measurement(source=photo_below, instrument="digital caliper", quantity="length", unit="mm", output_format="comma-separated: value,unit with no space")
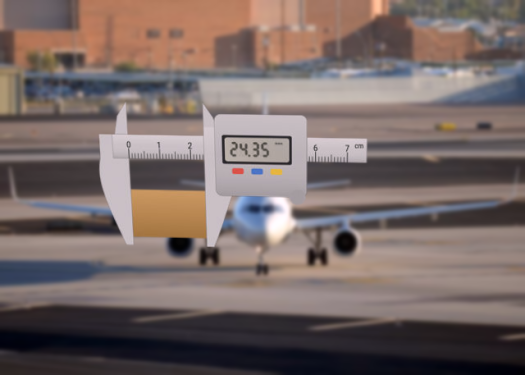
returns 24.35,mm
